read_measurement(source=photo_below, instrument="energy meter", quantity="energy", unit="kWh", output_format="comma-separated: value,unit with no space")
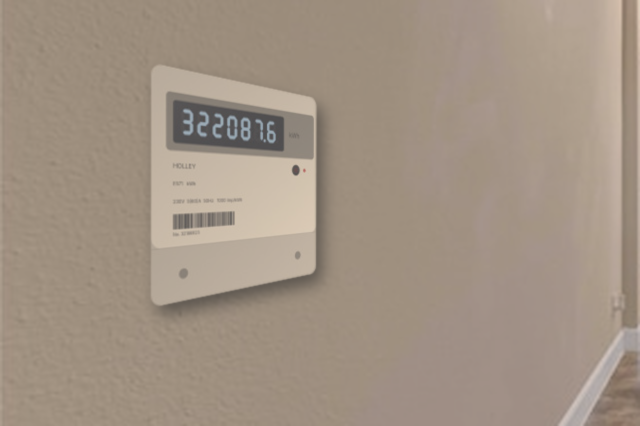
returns 322087.6,kWh
